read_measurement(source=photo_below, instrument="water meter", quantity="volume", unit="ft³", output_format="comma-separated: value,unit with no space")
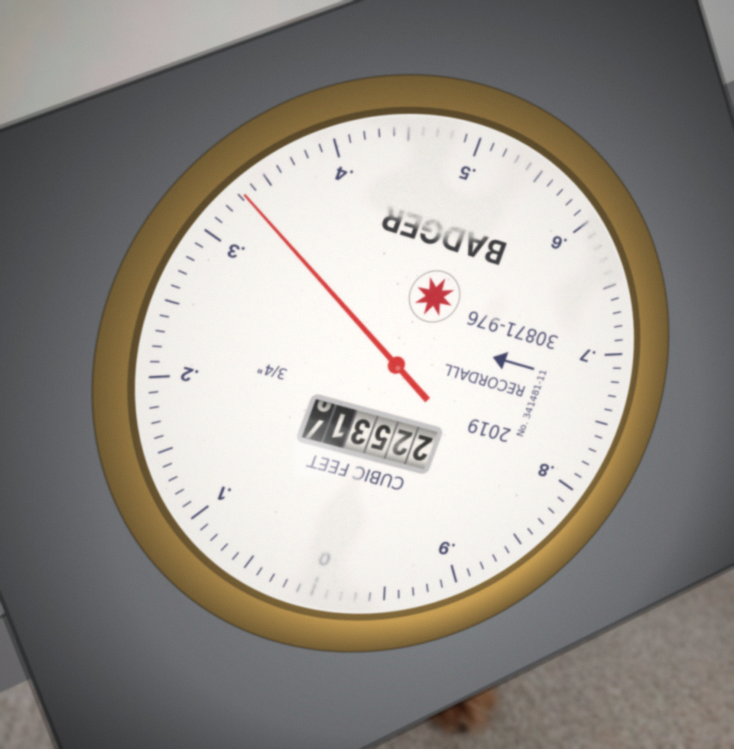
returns 225317.33,ft³
